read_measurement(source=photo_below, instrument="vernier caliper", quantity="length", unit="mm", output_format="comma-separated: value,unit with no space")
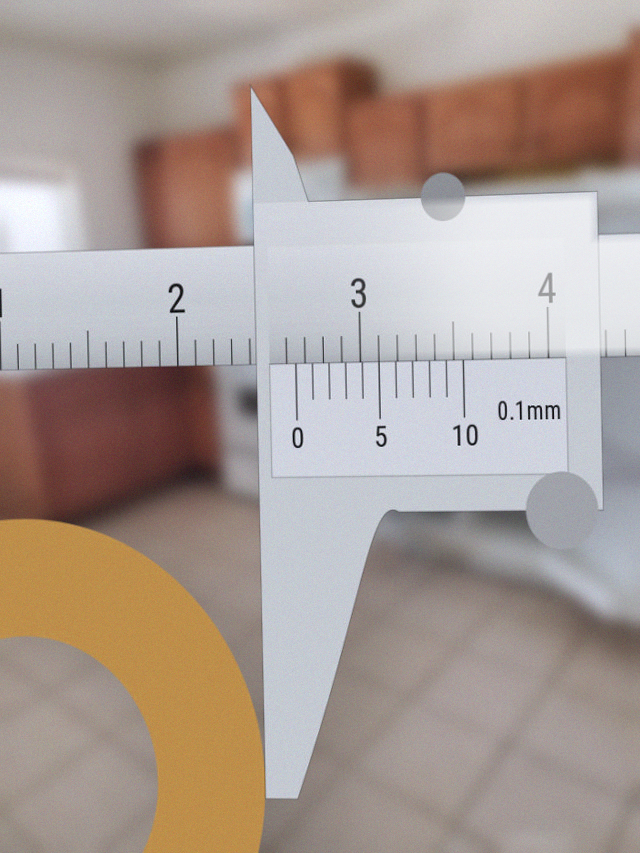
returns 26.5,mm
